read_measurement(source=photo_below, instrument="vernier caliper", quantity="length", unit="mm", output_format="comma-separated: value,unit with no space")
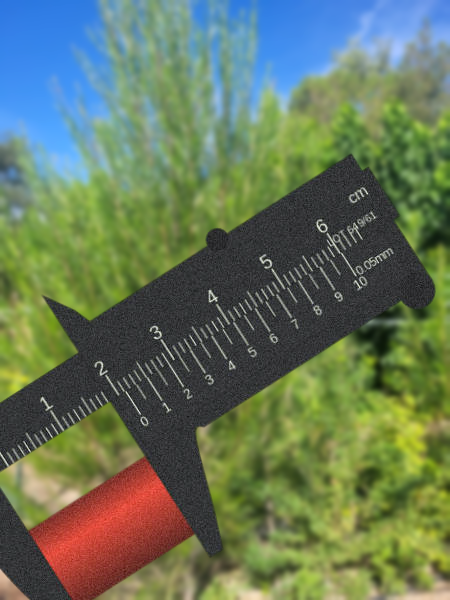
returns 21.2,mm
